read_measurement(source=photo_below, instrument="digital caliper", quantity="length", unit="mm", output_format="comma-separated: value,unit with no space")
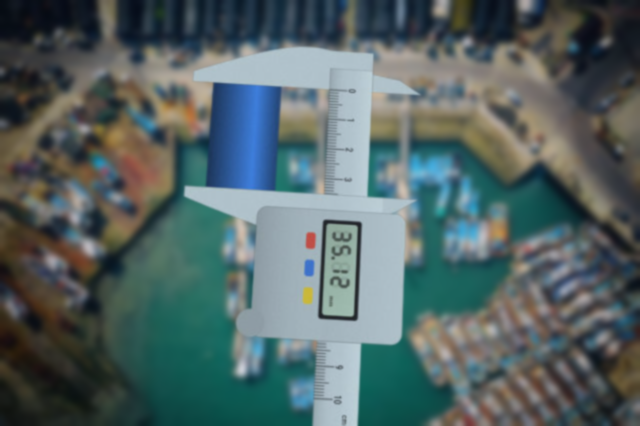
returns 35.12,mm
